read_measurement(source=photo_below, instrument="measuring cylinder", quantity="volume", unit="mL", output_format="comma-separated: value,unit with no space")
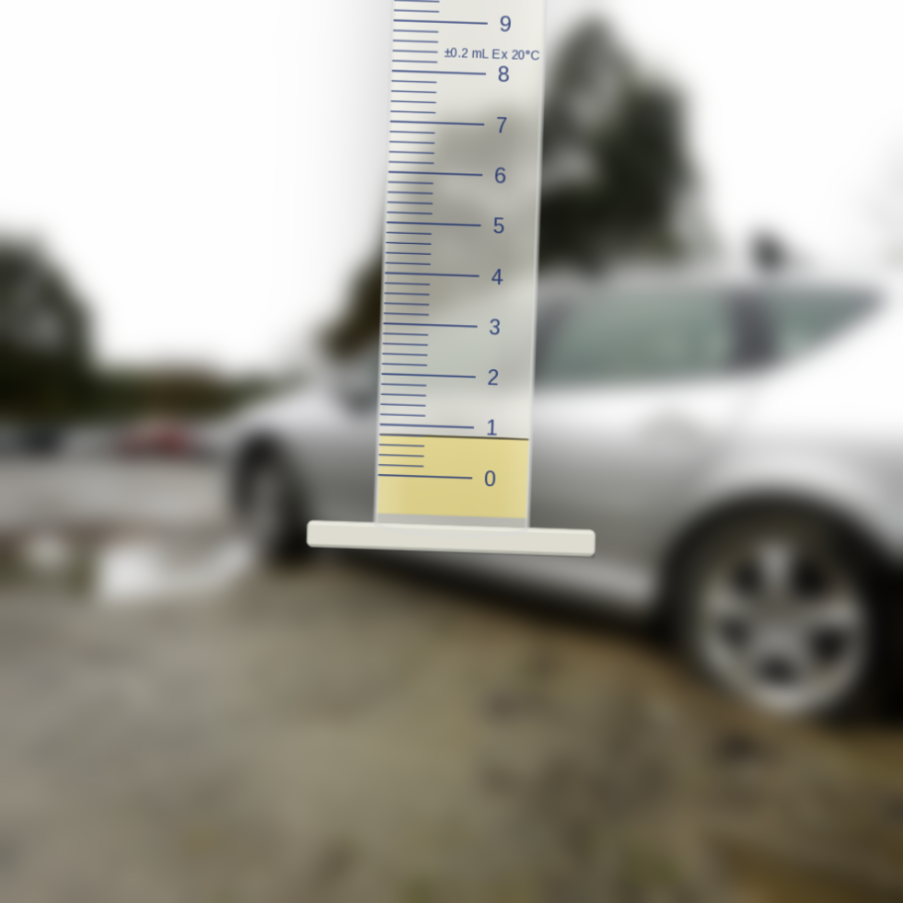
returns 0.8,mL
